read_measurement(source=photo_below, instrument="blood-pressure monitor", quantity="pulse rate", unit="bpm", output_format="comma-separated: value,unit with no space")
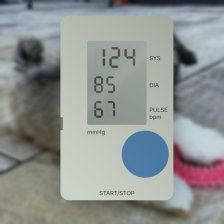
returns 67,bpm
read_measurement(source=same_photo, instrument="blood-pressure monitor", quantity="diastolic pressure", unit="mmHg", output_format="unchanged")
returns 85,mmHg
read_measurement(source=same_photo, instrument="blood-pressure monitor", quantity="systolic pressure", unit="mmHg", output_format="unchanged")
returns 124,mmHg
